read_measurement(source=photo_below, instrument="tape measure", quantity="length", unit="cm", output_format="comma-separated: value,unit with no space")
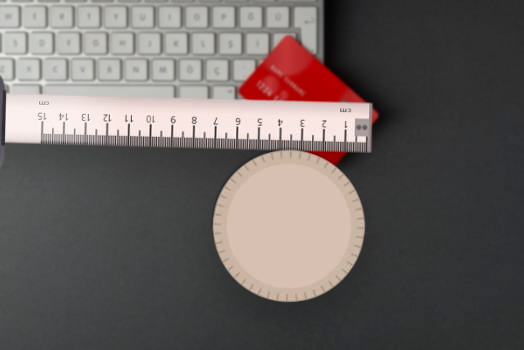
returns 7,cm
